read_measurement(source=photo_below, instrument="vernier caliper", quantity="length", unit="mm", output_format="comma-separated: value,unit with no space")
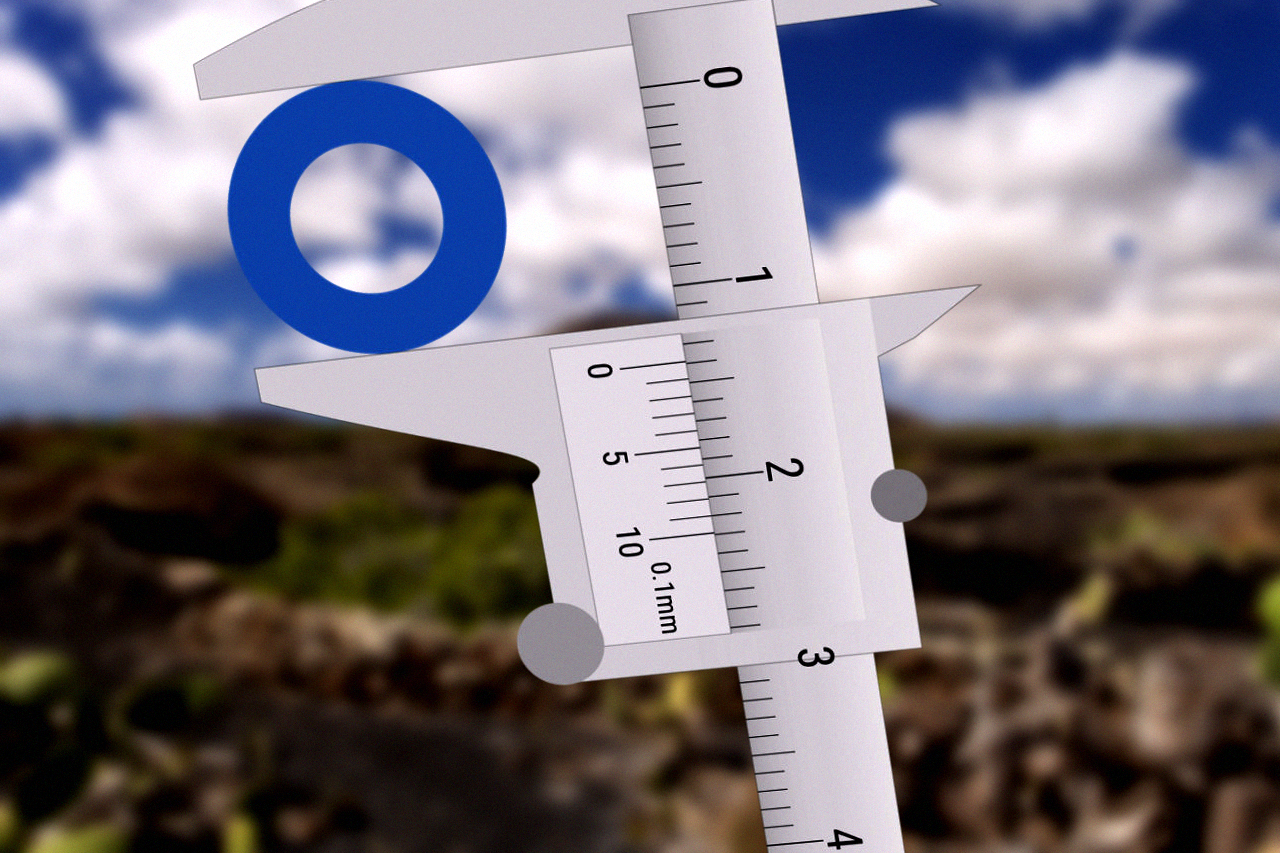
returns 13.9,mm
